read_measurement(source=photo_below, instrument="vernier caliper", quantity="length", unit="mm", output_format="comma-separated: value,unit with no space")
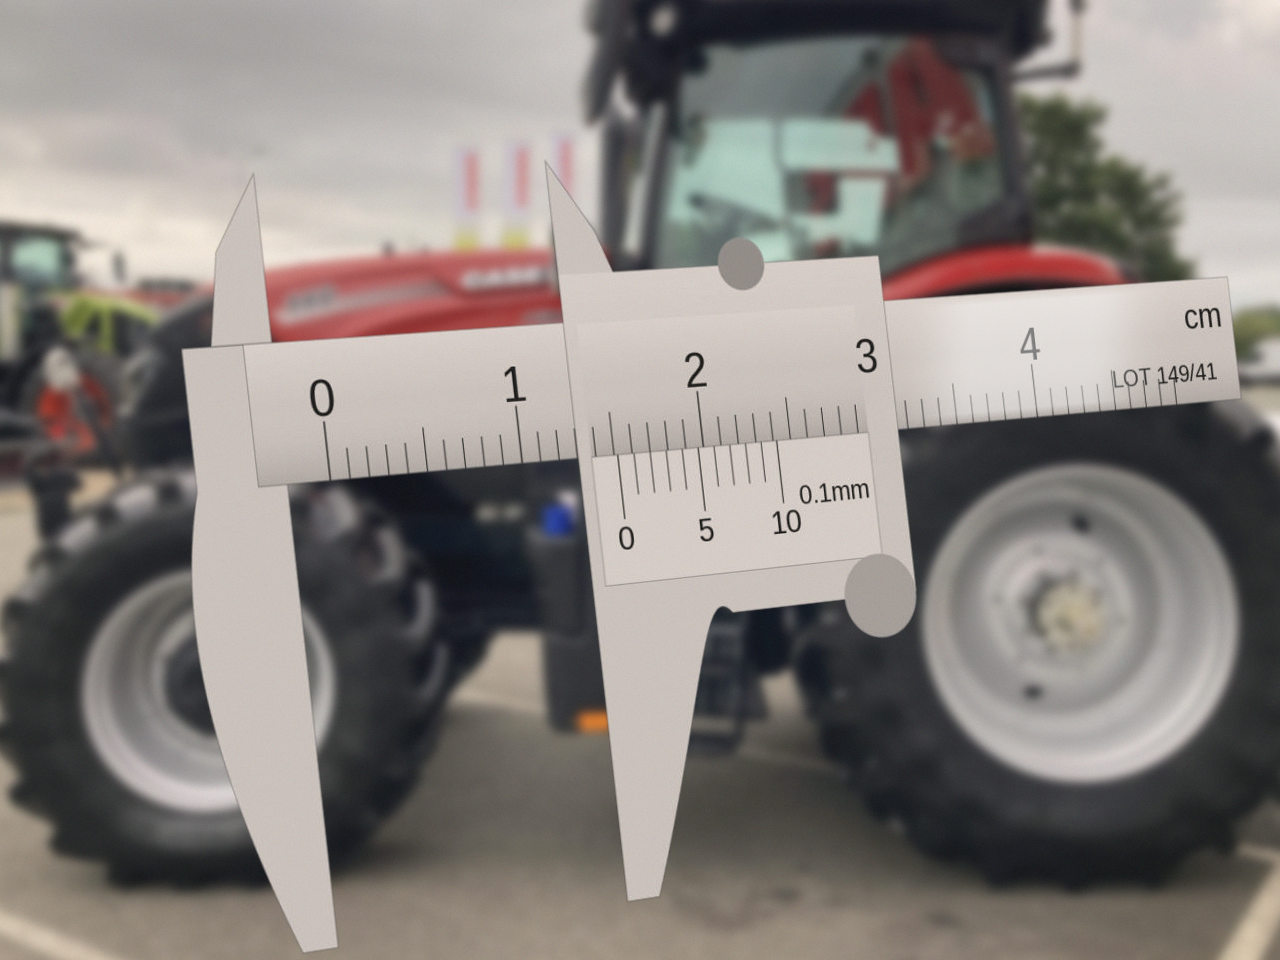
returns 15.2,mm
